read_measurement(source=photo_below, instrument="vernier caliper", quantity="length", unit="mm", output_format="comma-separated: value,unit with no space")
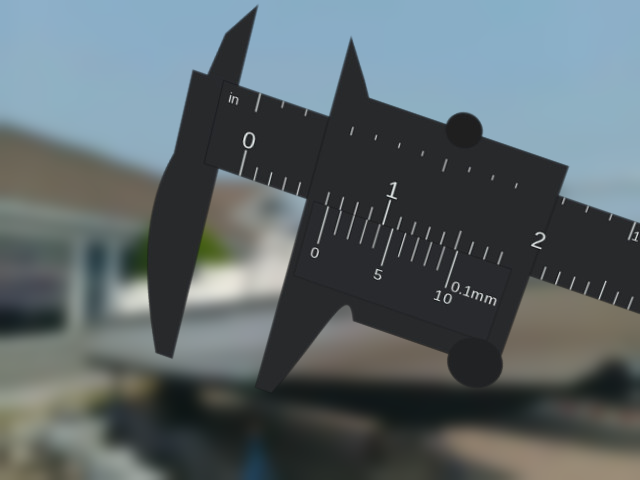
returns 6.2,mm
